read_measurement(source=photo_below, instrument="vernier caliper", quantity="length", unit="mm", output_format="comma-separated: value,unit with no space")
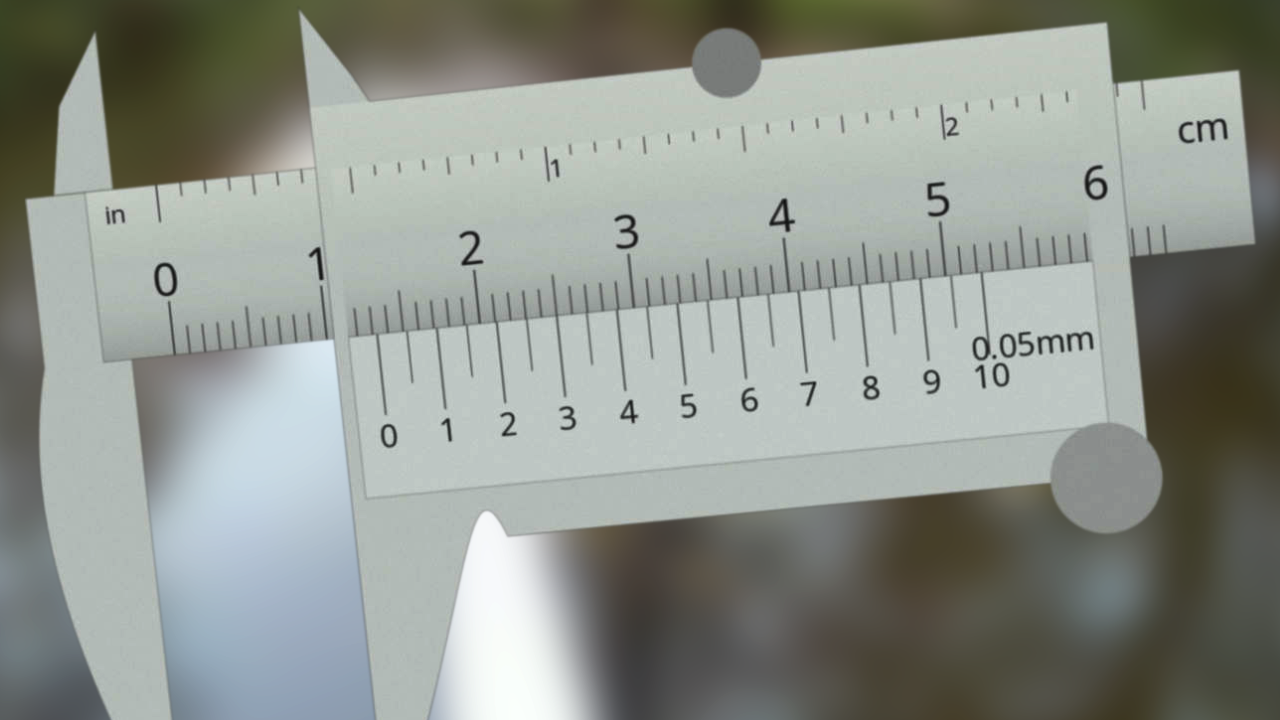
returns 13.3,mm
